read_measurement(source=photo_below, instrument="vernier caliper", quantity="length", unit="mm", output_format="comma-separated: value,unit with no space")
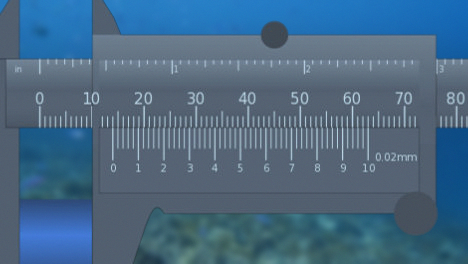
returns 14.0,mm
